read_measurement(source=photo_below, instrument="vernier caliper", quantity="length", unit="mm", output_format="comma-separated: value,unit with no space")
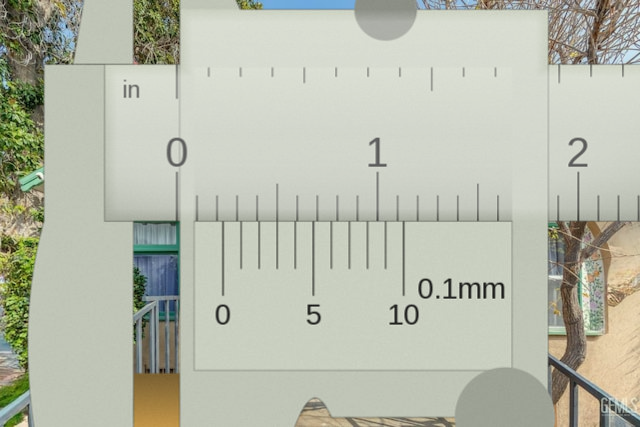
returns 2.3,mm
